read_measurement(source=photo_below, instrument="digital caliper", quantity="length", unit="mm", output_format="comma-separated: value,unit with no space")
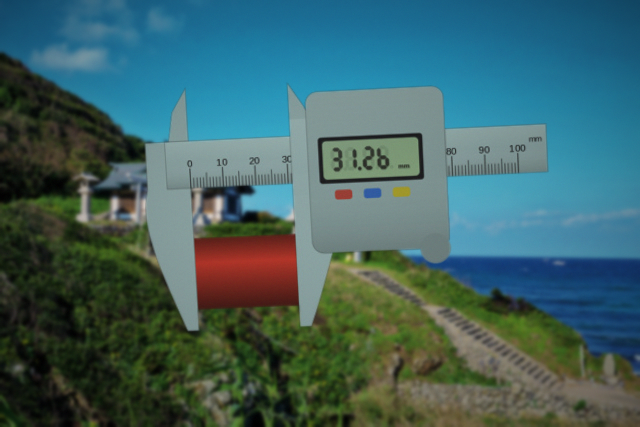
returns 31.26,mm
